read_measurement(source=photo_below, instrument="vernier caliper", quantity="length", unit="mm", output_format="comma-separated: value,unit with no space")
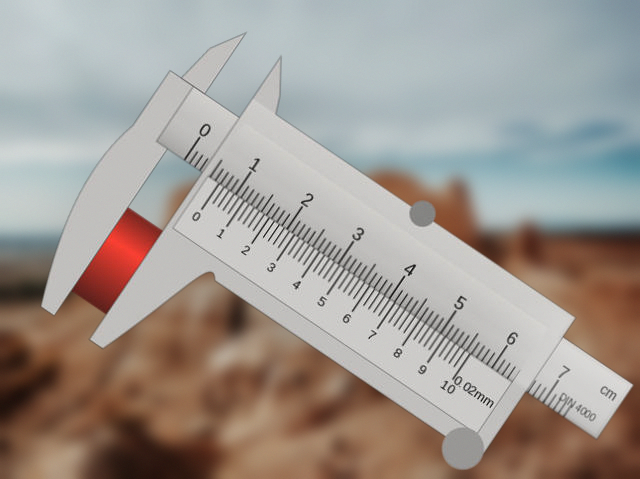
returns 6.8,mm
